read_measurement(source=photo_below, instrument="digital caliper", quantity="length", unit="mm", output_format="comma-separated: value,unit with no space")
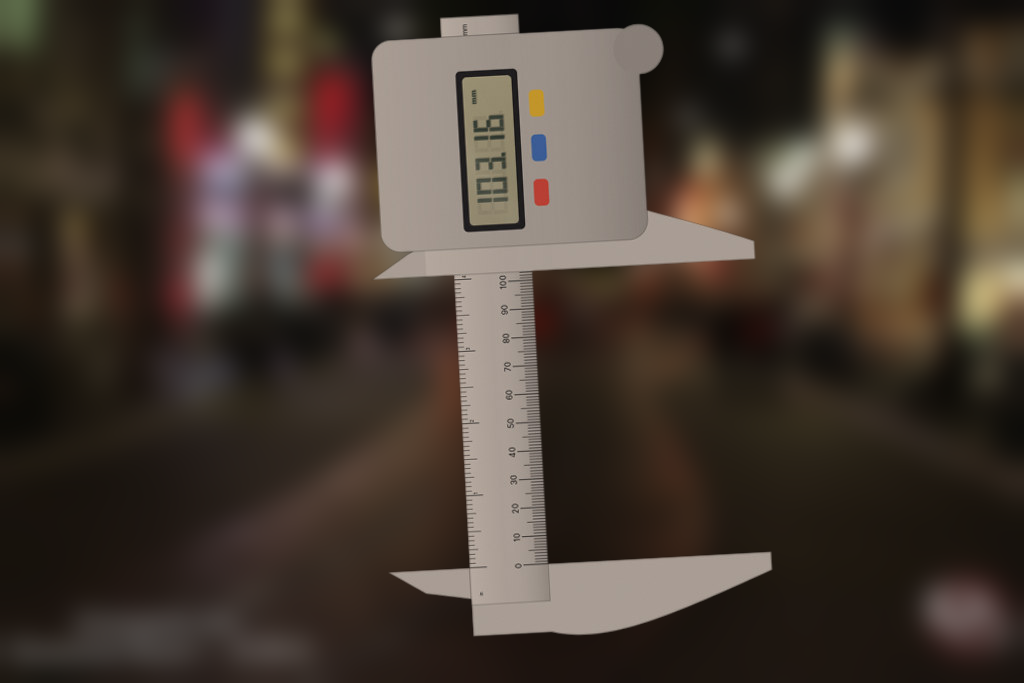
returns 103.16,mm
